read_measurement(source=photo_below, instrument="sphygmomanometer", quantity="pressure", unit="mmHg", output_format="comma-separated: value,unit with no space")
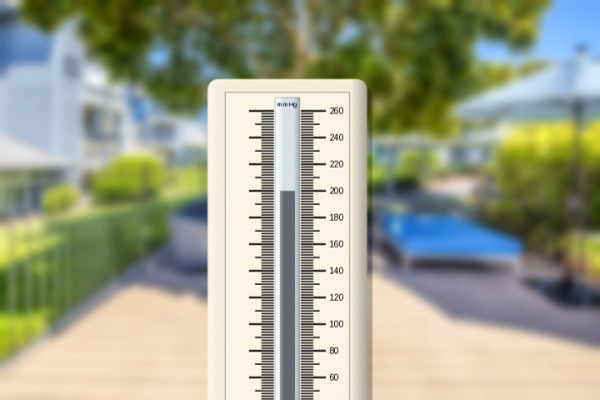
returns 200,mmHg
